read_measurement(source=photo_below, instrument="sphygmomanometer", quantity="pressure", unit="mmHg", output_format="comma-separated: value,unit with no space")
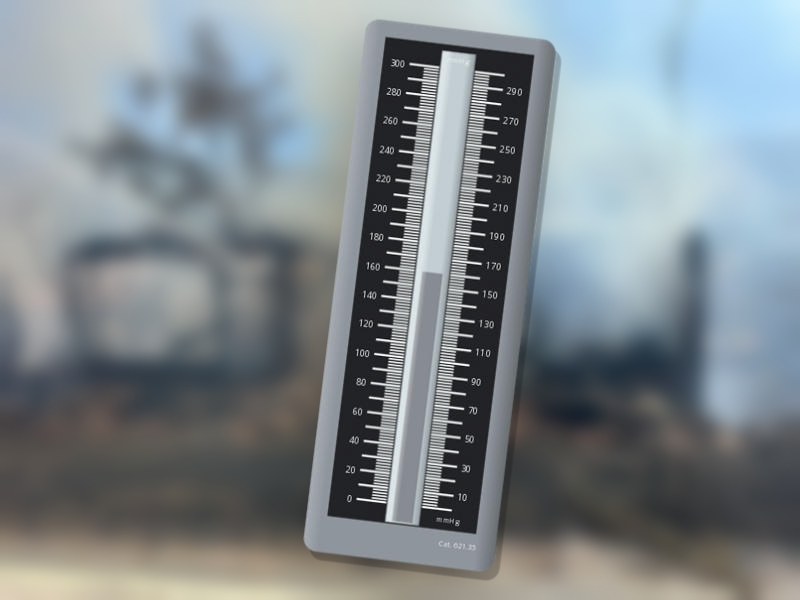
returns 160,mmHg
